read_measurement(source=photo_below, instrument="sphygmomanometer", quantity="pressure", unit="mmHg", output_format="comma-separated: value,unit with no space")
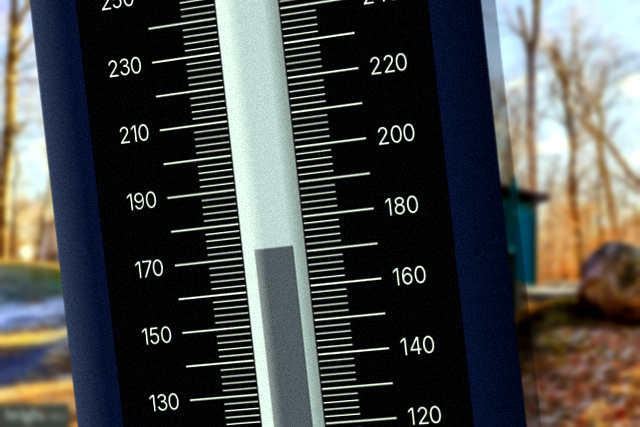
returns 172,mmHg
